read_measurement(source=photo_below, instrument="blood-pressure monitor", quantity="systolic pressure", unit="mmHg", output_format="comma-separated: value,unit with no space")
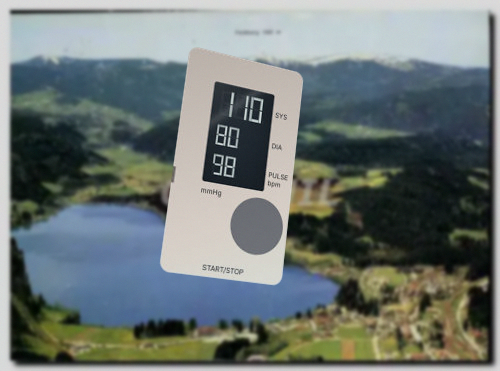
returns 110,mmHg
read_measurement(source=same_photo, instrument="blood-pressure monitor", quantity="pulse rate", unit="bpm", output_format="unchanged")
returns 98,bpm
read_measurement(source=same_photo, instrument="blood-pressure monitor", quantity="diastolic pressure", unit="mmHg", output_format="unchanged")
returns 80,mmHg
